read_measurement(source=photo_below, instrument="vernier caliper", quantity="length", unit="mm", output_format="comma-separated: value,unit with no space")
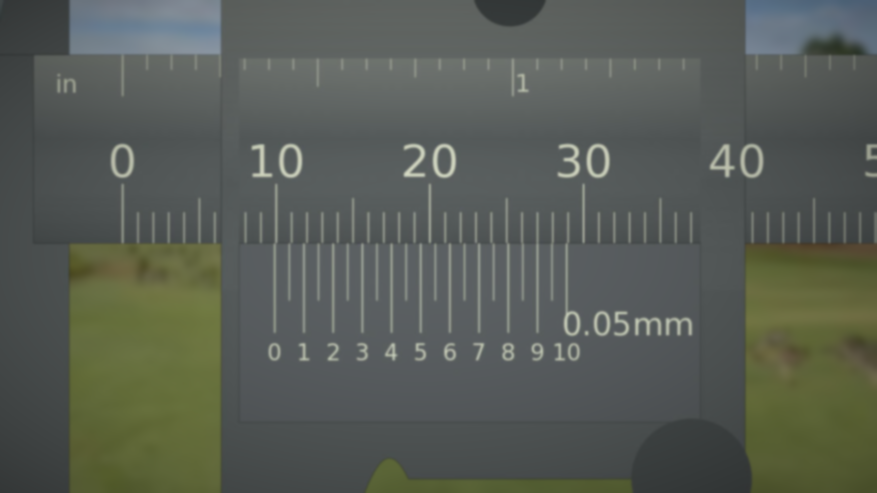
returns 9.9,mm
